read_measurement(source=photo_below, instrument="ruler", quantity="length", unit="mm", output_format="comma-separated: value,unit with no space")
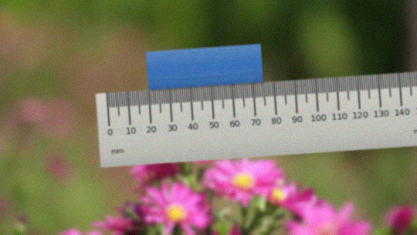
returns 55,mm
